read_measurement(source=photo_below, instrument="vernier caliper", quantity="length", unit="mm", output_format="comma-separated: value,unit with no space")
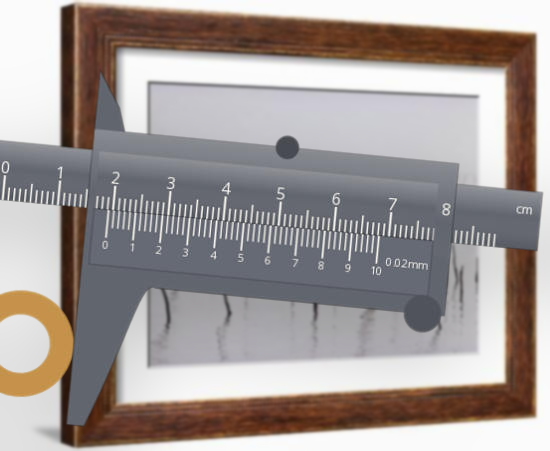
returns 19.2,mm
